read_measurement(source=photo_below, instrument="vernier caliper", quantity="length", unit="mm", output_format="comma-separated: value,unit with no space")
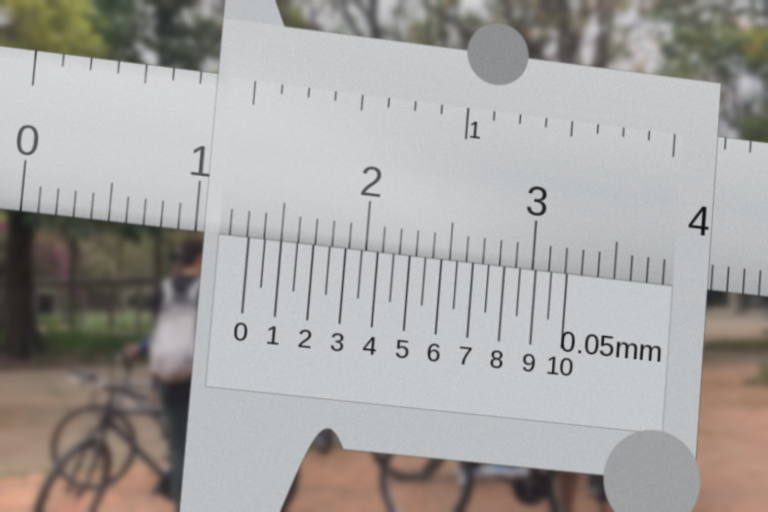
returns 13.1,mm
